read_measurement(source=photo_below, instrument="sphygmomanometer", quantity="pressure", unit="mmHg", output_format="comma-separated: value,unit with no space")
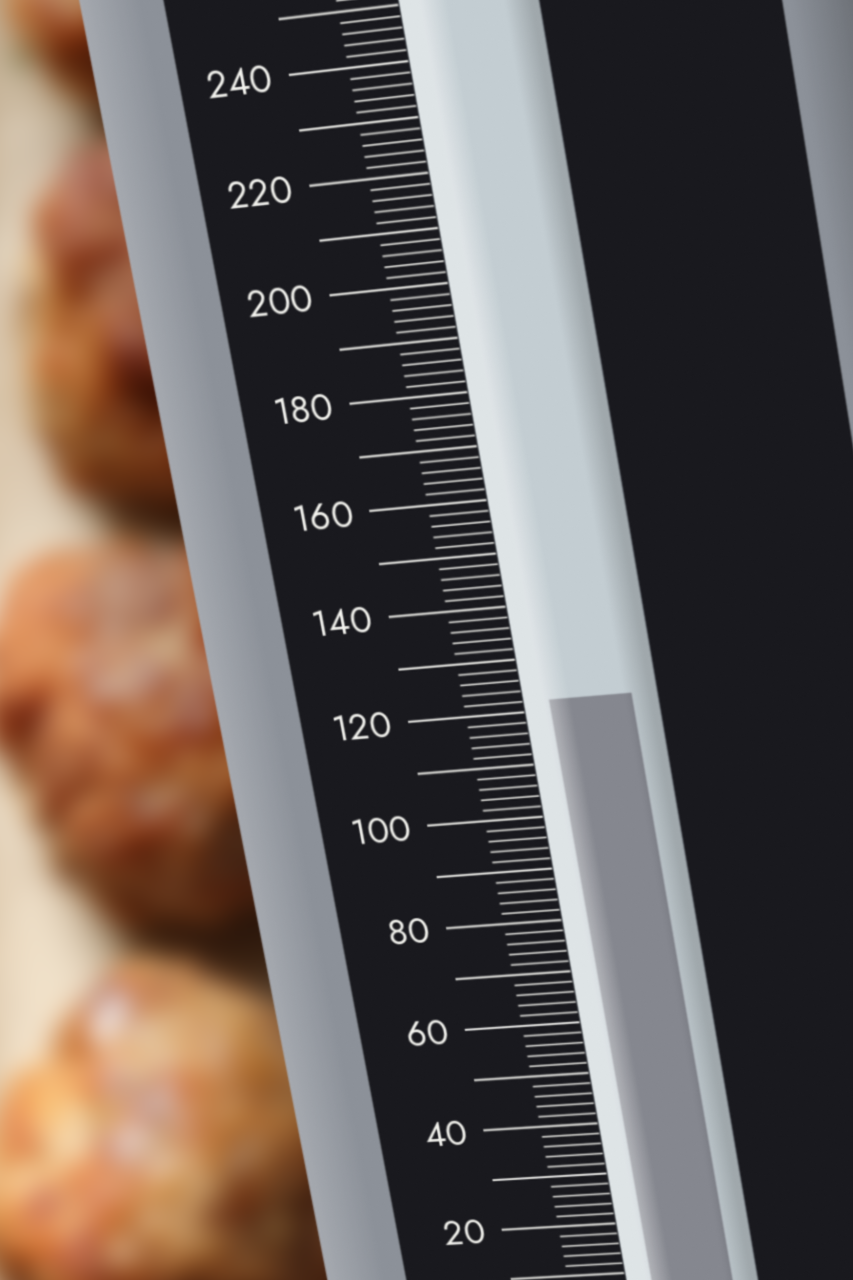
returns 122,mmHg
